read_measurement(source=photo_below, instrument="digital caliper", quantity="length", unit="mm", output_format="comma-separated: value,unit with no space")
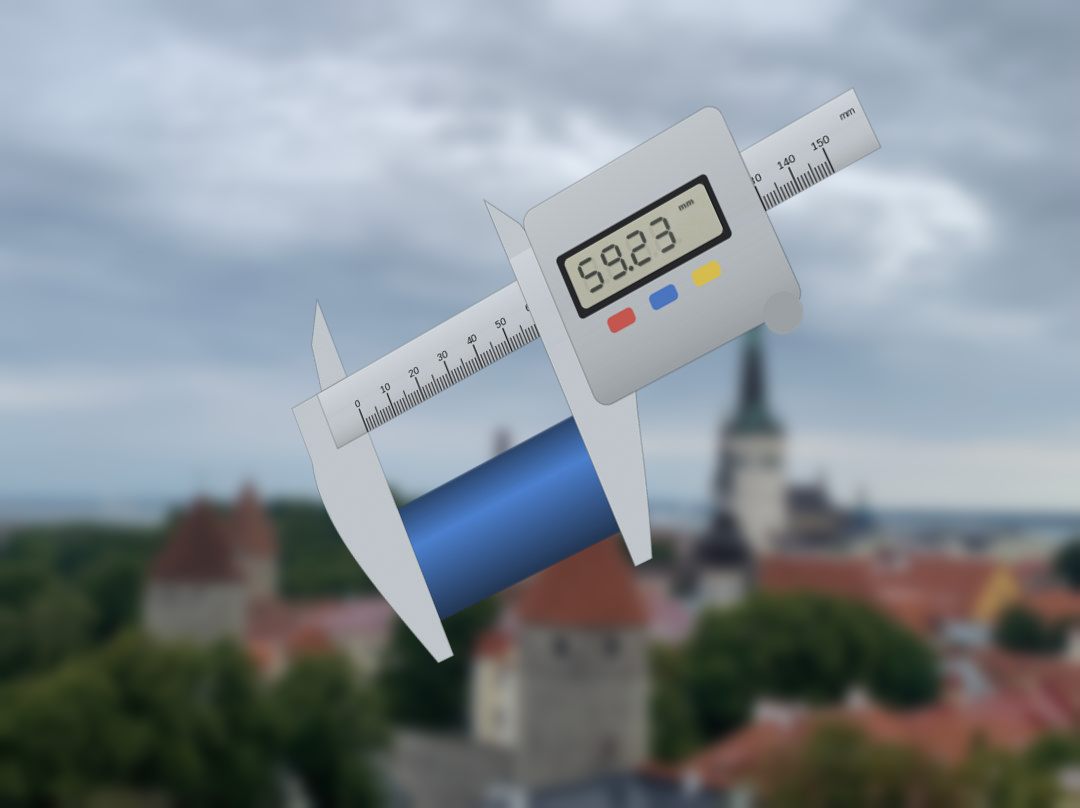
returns 59.23,mm
